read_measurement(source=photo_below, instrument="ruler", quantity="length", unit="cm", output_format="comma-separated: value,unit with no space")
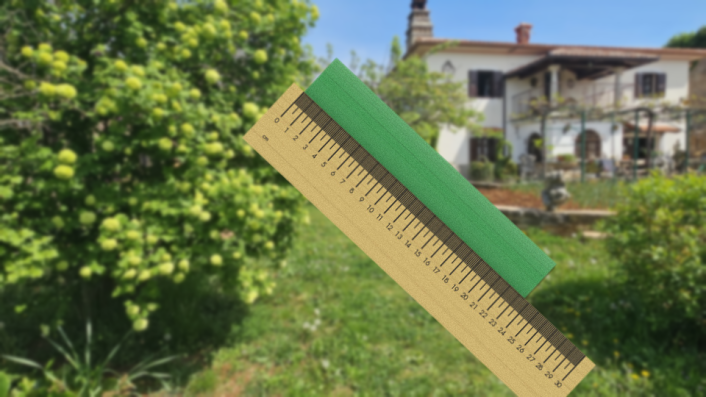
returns 23.5,cm
